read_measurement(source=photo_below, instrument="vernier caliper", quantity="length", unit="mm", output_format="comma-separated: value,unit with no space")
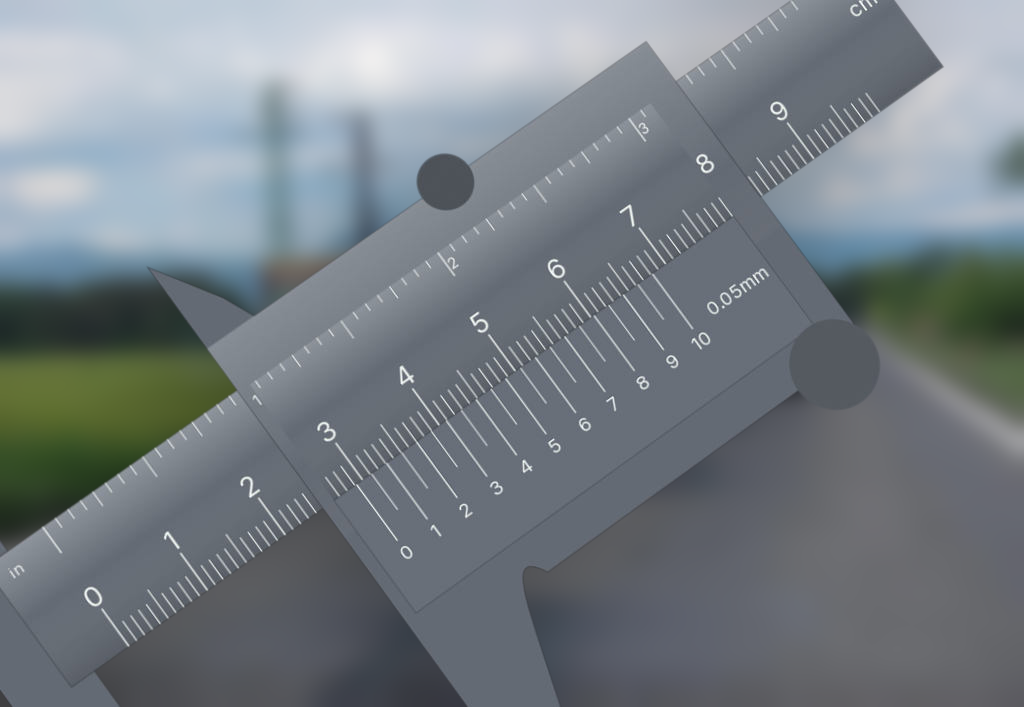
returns 29.2,mm
